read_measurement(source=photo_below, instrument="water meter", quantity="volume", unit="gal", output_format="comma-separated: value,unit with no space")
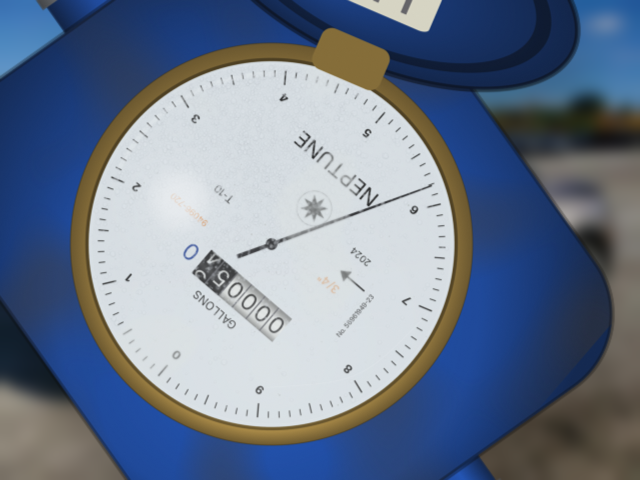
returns 535.8,gal
